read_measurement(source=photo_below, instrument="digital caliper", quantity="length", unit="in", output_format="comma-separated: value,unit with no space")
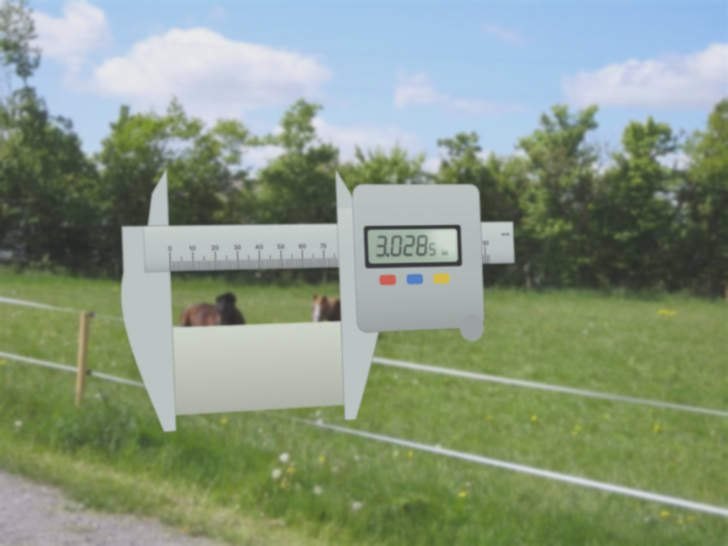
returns 3.0285,in
